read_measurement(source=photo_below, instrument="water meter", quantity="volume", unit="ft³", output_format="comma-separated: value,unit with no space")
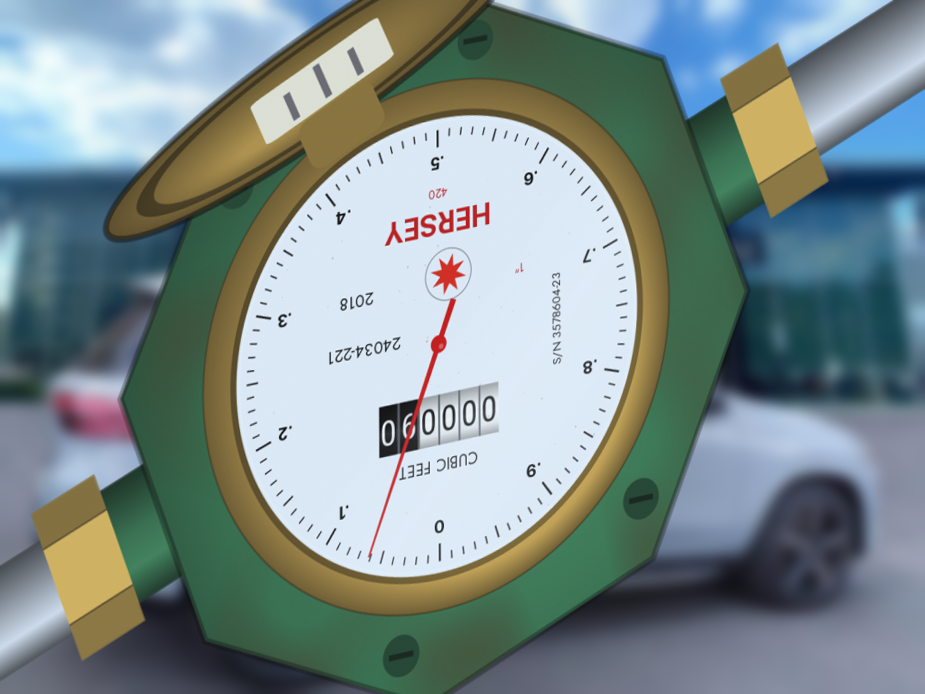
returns 90.06,ft³
